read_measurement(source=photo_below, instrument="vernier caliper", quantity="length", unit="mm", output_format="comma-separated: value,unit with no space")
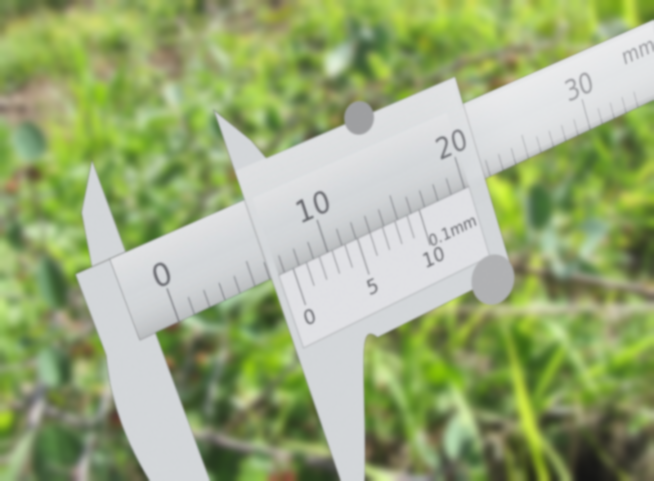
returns 7.6,mm
